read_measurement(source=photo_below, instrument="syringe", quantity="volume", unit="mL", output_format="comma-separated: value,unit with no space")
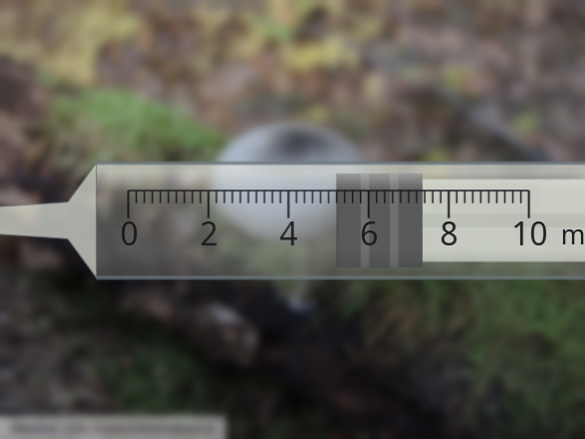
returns 5.2,mL
